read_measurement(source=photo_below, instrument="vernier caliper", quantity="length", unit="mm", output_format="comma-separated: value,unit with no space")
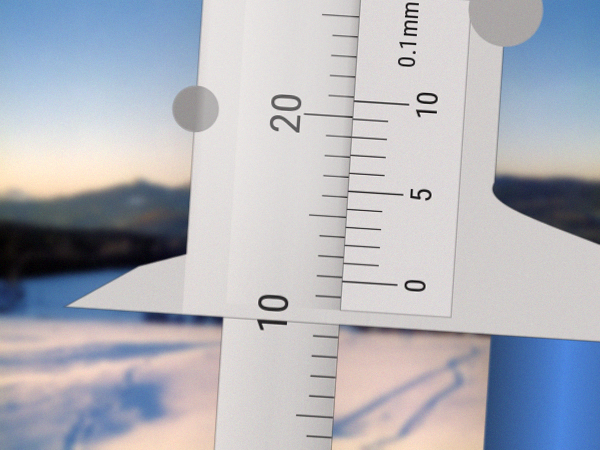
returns 11.8,mm
